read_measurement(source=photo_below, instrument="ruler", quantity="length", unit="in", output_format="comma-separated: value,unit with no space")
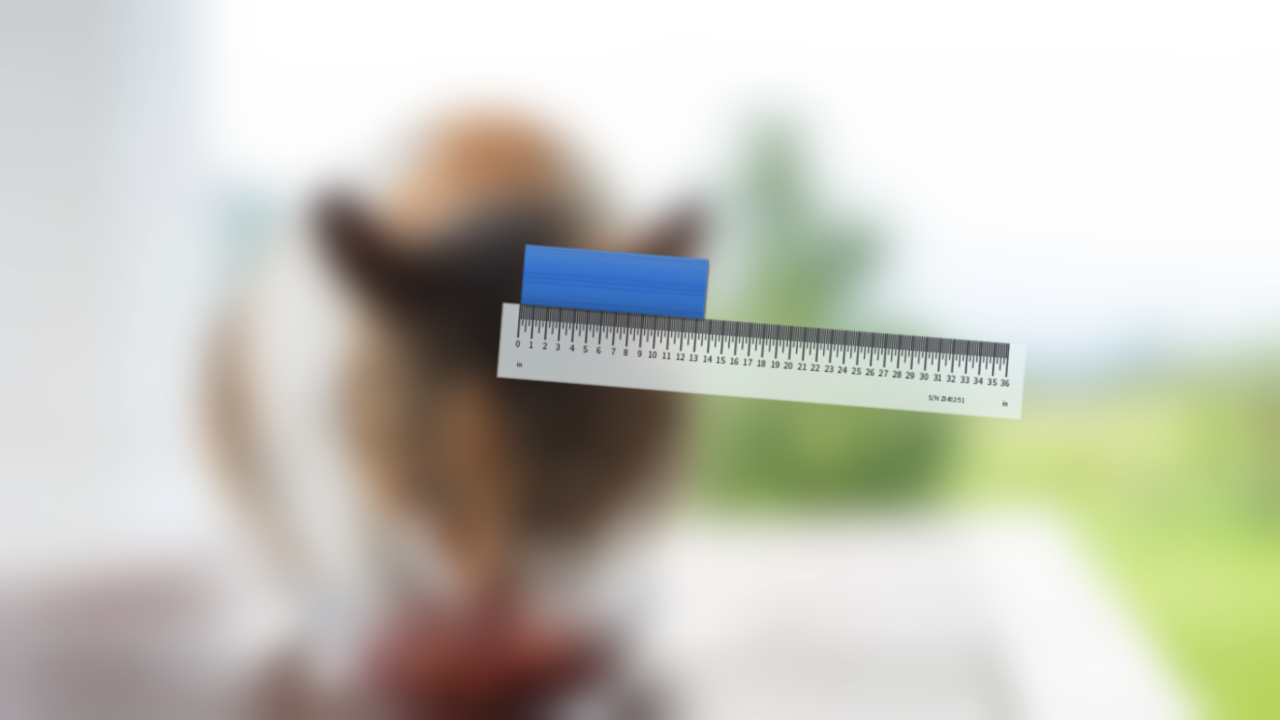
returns 13.5,in
